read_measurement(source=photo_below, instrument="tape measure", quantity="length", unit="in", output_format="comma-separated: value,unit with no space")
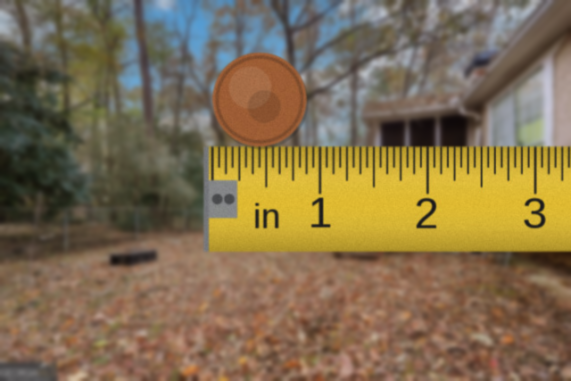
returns 0.875,in
